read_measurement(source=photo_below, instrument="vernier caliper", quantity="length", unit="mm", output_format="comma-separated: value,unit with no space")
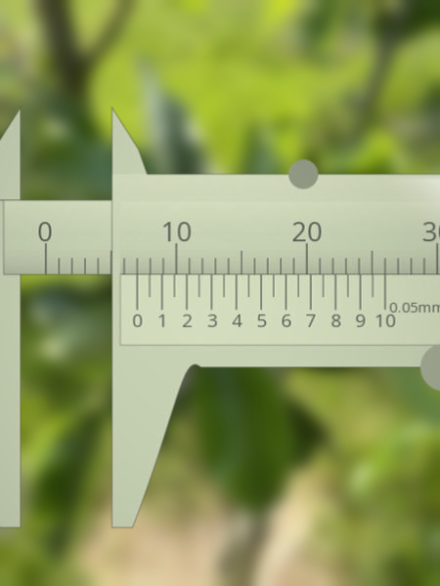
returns 7.0,mm
